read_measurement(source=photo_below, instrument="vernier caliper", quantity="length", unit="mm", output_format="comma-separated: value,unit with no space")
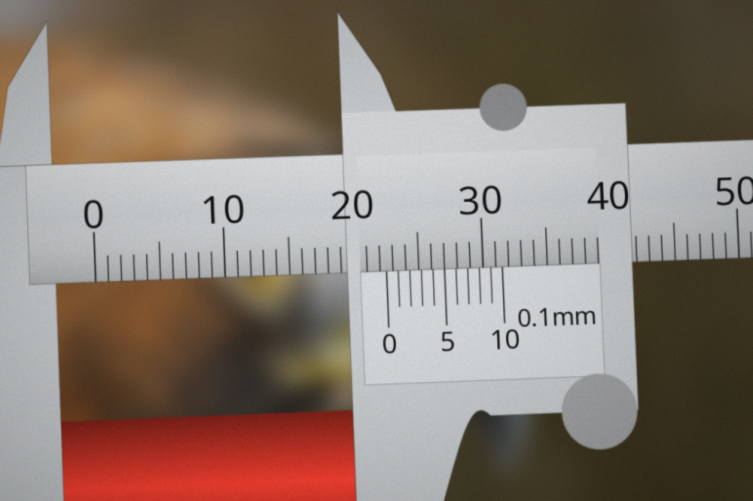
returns 22.5,mm
